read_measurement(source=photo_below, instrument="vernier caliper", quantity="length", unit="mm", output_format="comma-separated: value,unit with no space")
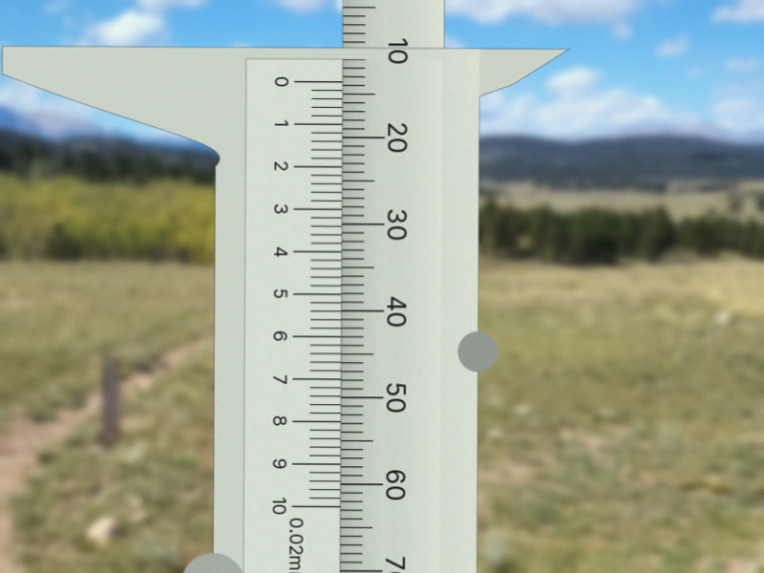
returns 13.6,mm
